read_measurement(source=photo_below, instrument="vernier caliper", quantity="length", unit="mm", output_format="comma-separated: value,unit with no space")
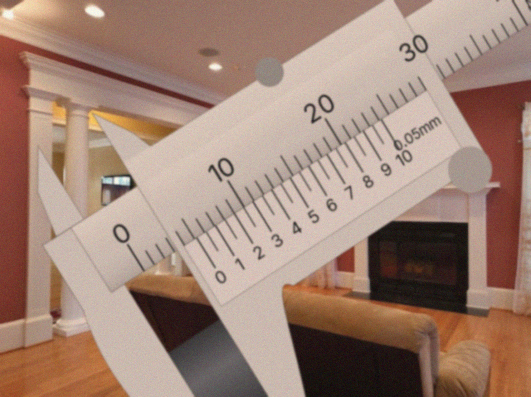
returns 5.2,mm
